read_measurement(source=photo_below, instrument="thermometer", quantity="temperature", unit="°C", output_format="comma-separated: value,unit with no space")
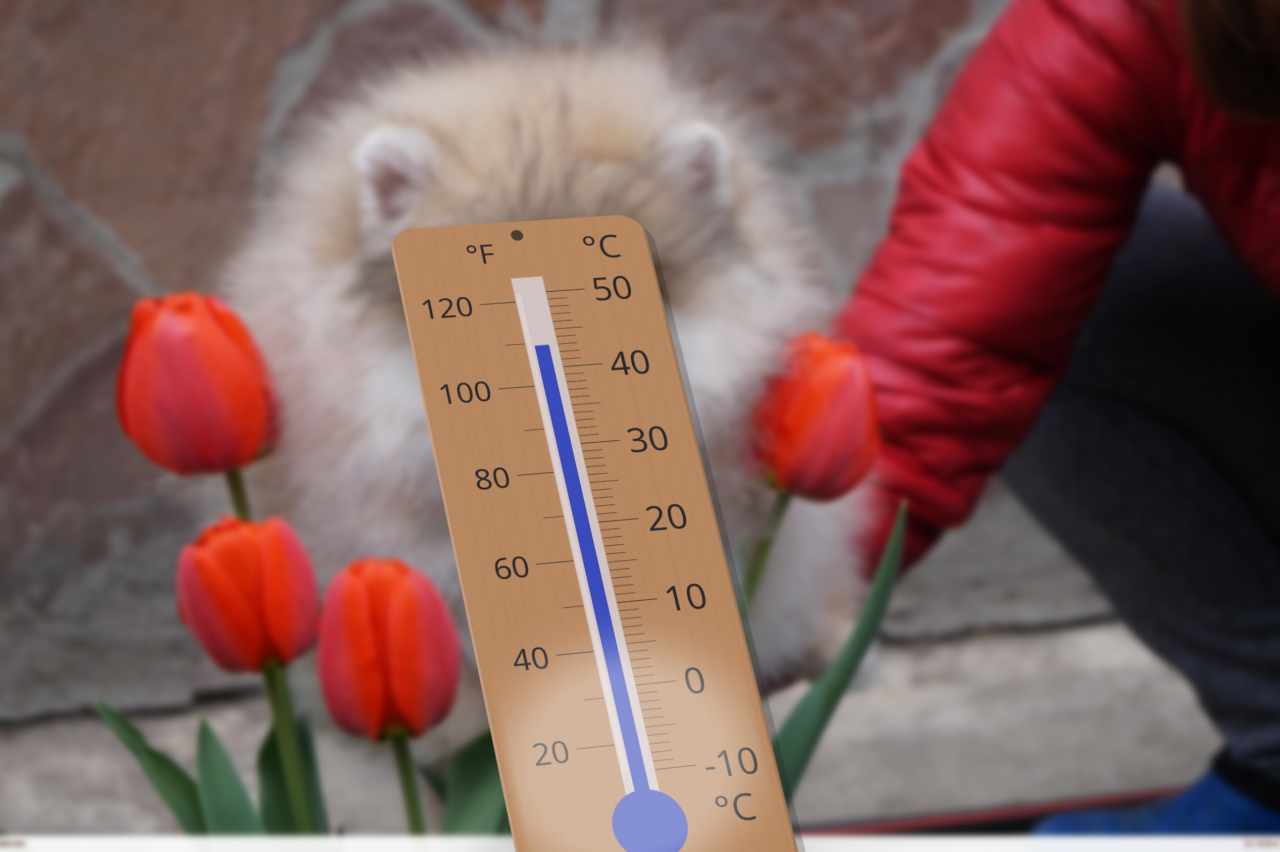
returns 43,°C
